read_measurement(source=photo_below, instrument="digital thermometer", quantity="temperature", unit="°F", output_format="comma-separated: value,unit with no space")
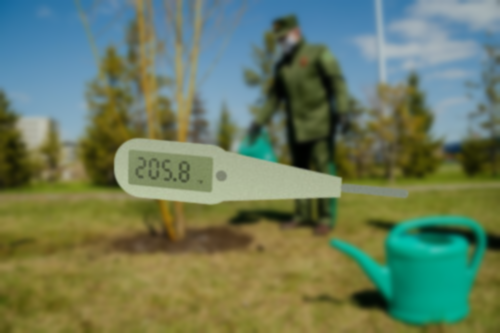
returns 205.8,°F
